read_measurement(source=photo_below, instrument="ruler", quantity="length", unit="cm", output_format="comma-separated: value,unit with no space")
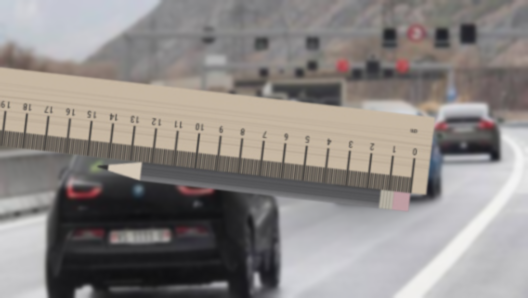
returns 14.5,cm
